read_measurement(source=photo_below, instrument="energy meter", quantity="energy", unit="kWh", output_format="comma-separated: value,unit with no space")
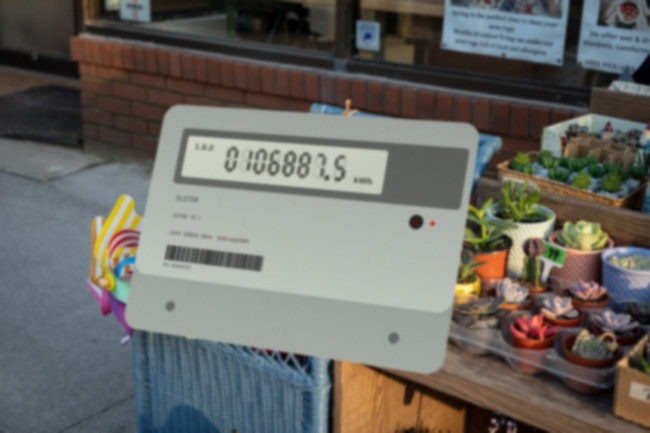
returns 106887.5,kWh
